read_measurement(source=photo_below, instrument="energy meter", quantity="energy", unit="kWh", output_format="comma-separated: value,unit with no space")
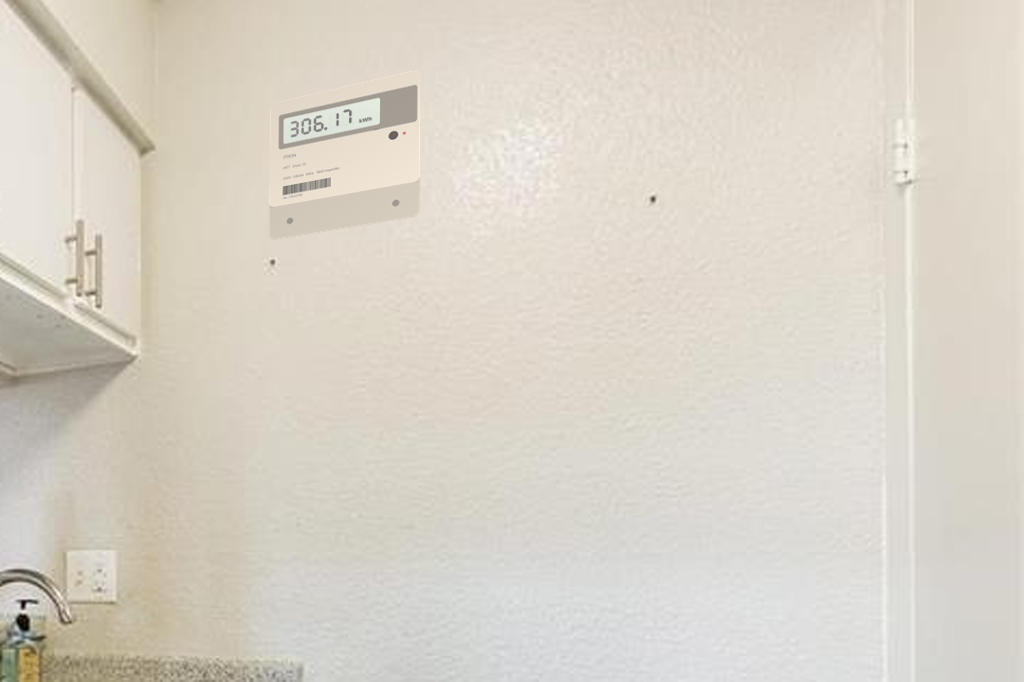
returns 306.17,kWh
